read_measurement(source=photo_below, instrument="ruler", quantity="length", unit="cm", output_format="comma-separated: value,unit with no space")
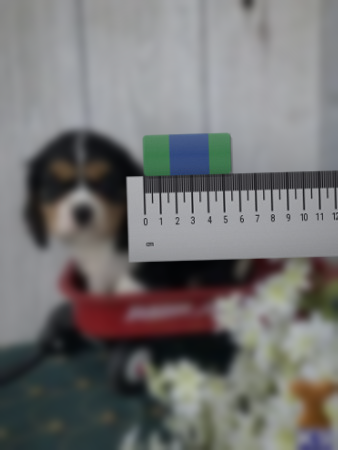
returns 5.5,cm
